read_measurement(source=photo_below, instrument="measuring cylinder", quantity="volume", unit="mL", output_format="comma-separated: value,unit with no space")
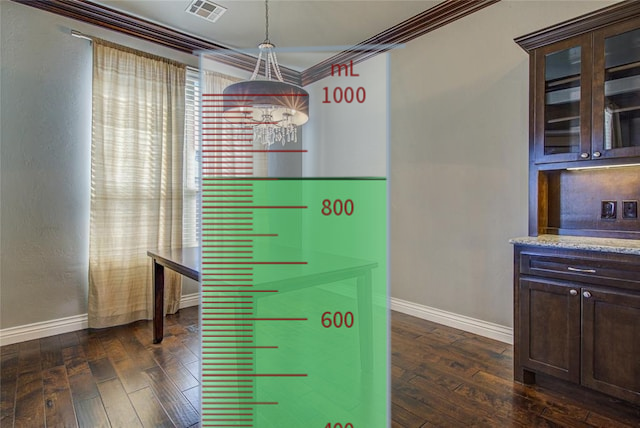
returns 850,mL
